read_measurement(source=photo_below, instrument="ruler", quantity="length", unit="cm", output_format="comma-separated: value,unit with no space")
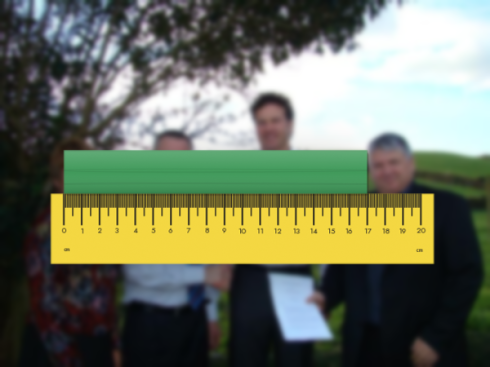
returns 17,cm
